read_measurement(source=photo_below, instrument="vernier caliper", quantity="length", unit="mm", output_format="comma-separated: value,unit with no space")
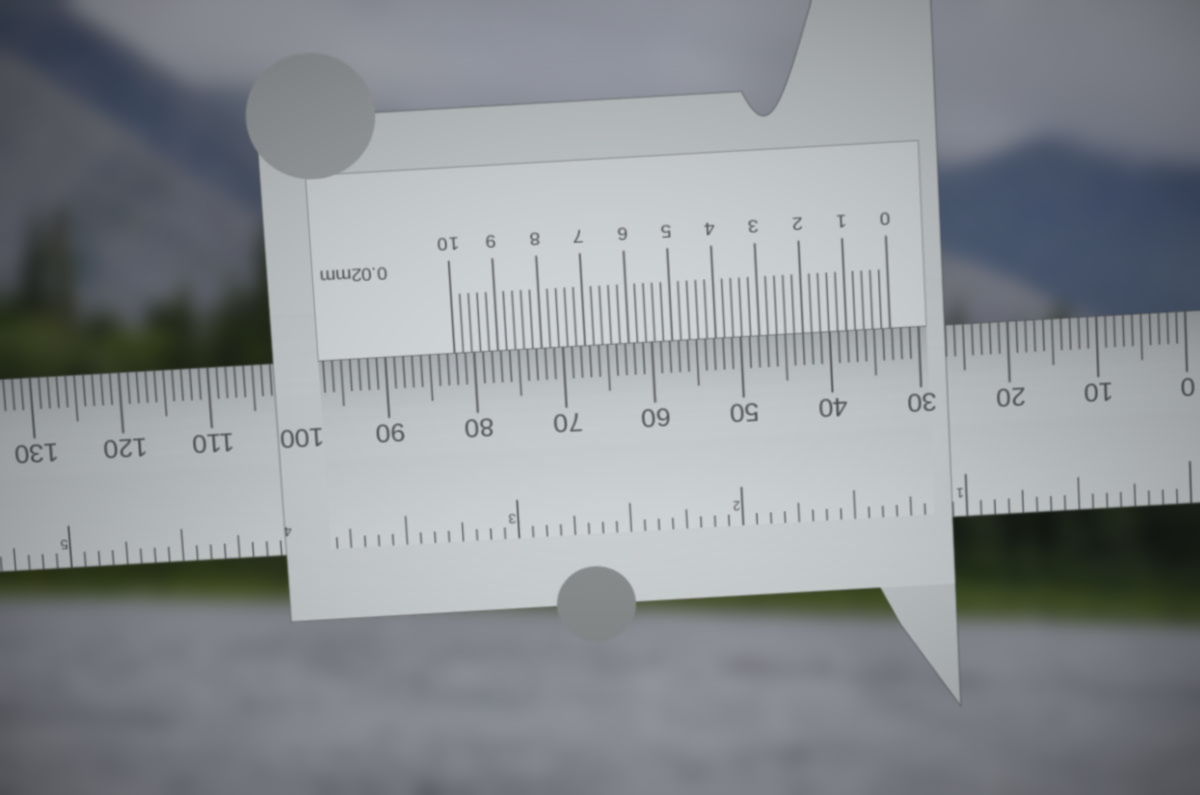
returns 33.2,mm
